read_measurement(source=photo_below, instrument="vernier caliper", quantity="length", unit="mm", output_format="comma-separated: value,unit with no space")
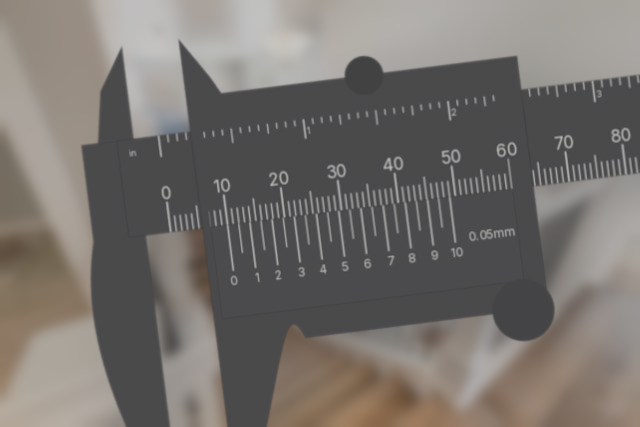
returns 10.0,mm
